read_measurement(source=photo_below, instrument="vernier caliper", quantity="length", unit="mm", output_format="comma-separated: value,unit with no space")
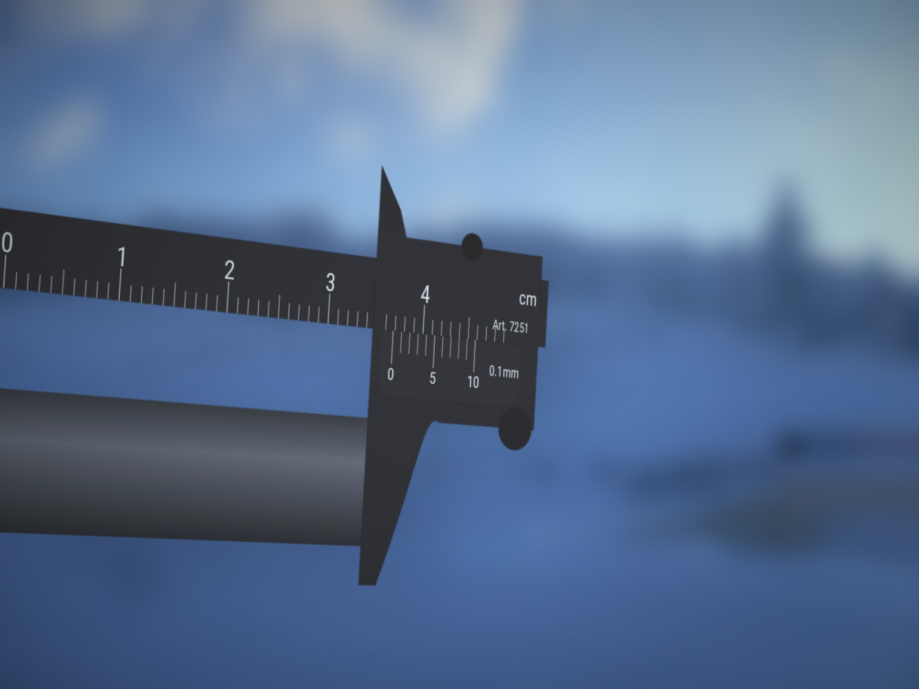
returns 36.8,mm
